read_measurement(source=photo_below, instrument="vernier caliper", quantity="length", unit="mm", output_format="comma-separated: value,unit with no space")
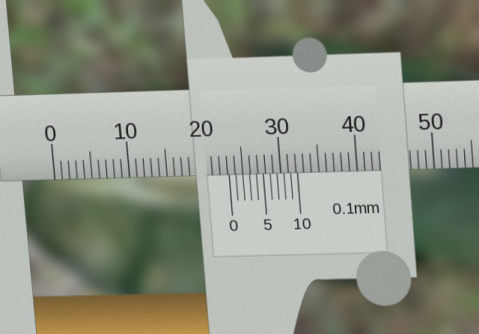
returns 23.2,mm
